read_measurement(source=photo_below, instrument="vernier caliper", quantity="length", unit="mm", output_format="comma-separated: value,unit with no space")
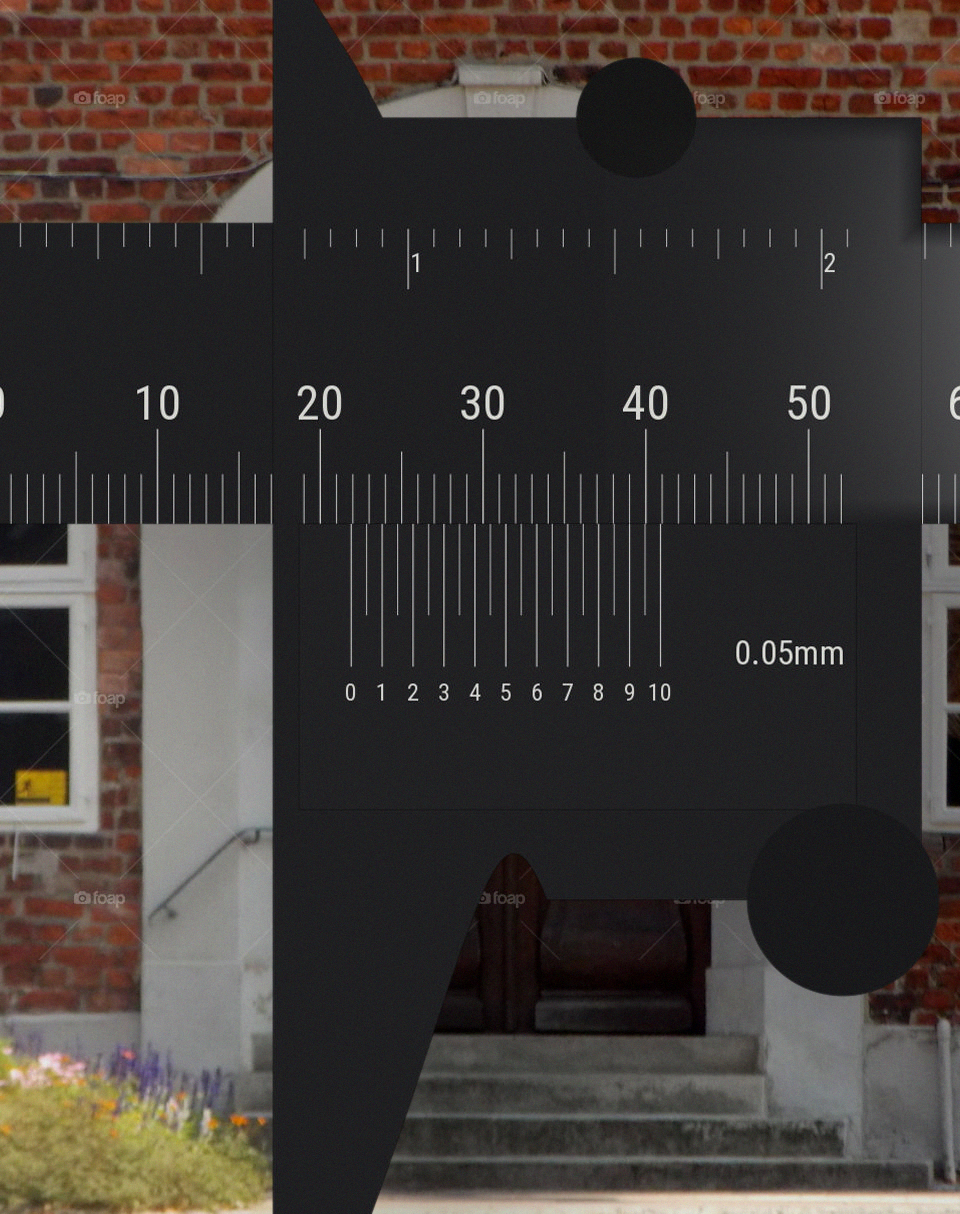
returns 21.9,mm
